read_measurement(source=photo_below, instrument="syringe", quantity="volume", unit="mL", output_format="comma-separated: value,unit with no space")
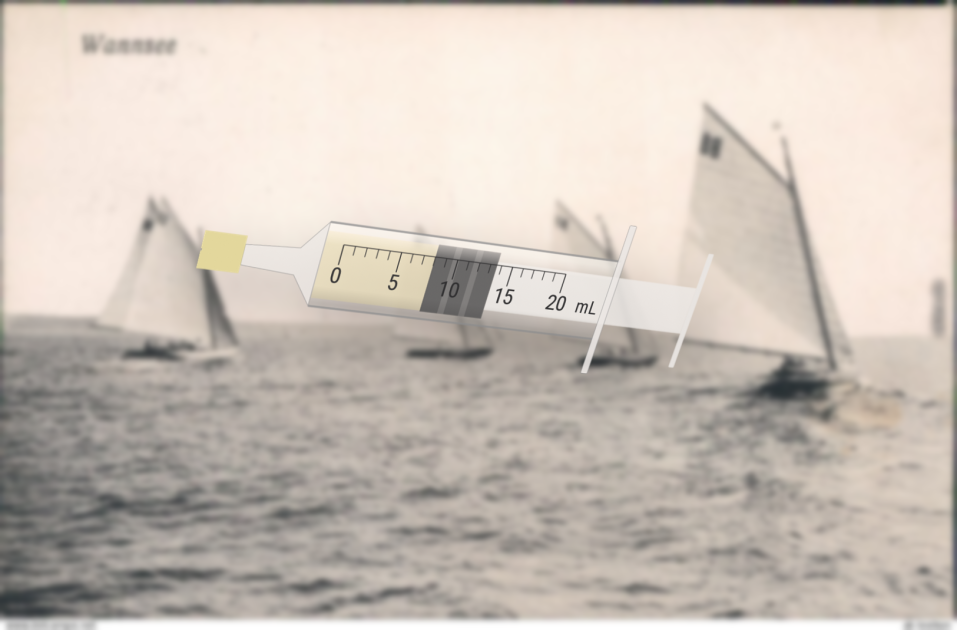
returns 8,mL
